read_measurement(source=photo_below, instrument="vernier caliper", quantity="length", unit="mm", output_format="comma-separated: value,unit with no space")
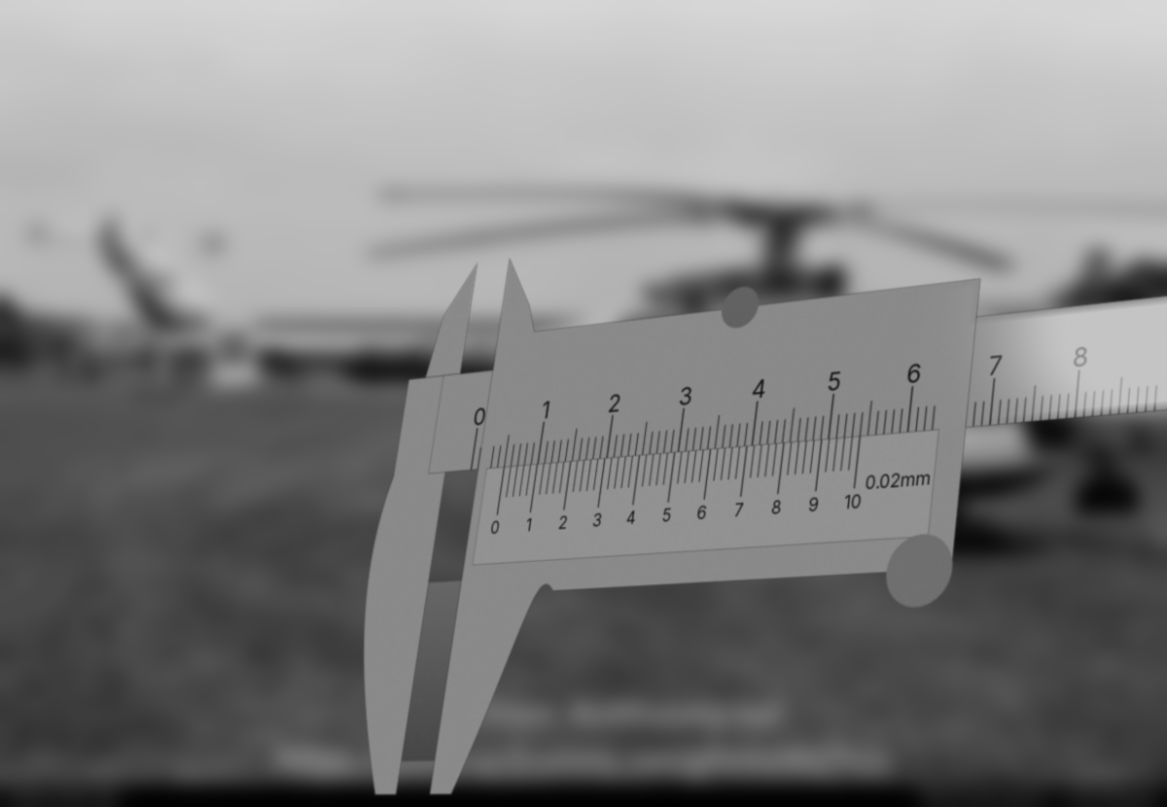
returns 5.0,mm
